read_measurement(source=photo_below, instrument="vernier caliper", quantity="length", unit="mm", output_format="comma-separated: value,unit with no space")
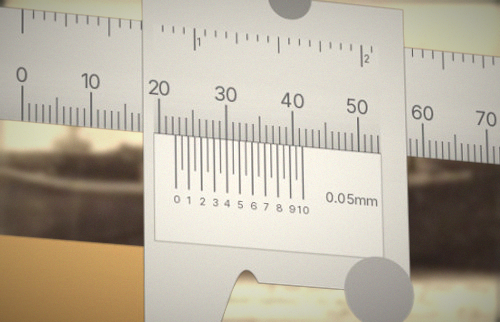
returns 22.4,mm
